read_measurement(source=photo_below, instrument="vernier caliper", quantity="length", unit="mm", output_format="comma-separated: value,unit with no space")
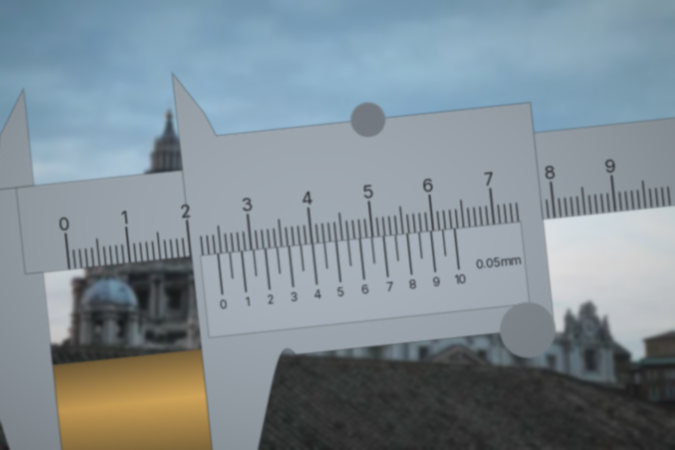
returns 24.5,mm
